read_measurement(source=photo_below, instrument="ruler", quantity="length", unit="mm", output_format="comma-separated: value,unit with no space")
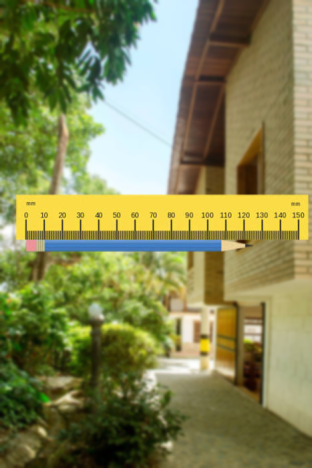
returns 125,mm
